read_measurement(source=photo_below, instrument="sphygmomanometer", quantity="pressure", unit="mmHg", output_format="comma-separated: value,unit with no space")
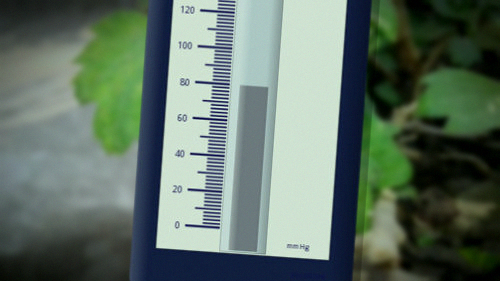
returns 80,mmHg
